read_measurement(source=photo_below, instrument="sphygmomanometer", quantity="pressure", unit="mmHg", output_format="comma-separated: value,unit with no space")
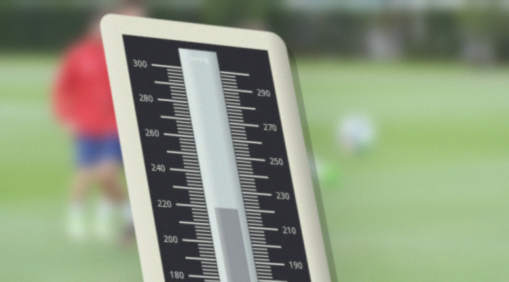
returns 220,mmHg
